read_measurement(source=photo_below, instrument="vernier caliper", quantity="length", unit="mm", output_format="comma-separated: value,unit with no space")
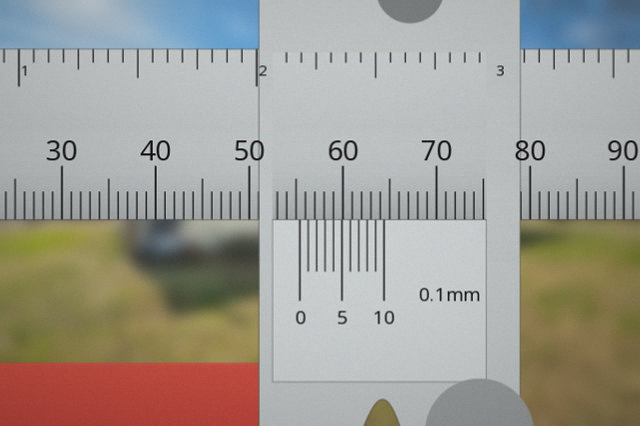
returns 55.4,mm
